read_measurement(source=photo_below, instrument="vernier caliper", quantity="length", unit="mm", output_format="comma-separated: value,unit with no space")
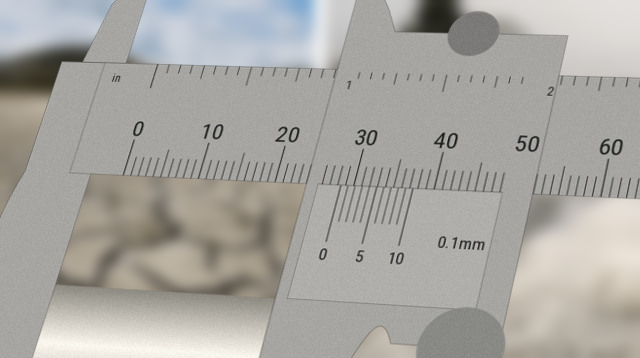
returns 28.4,mm
